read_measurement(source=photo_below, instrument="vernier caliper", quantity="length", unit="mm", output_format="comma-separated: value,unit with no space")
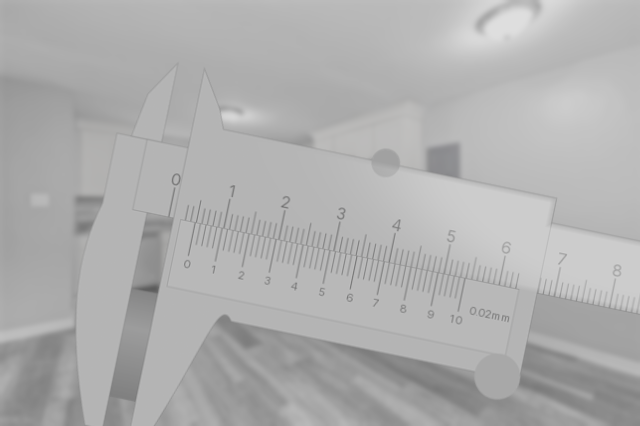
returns 4.8,mm
